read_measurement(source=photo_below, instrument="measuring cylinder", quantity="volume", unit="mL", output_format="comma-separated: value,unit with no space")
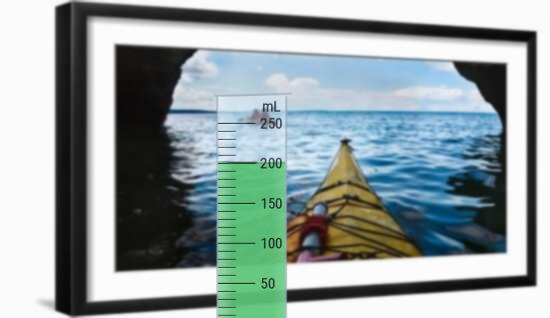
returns 200,mL
